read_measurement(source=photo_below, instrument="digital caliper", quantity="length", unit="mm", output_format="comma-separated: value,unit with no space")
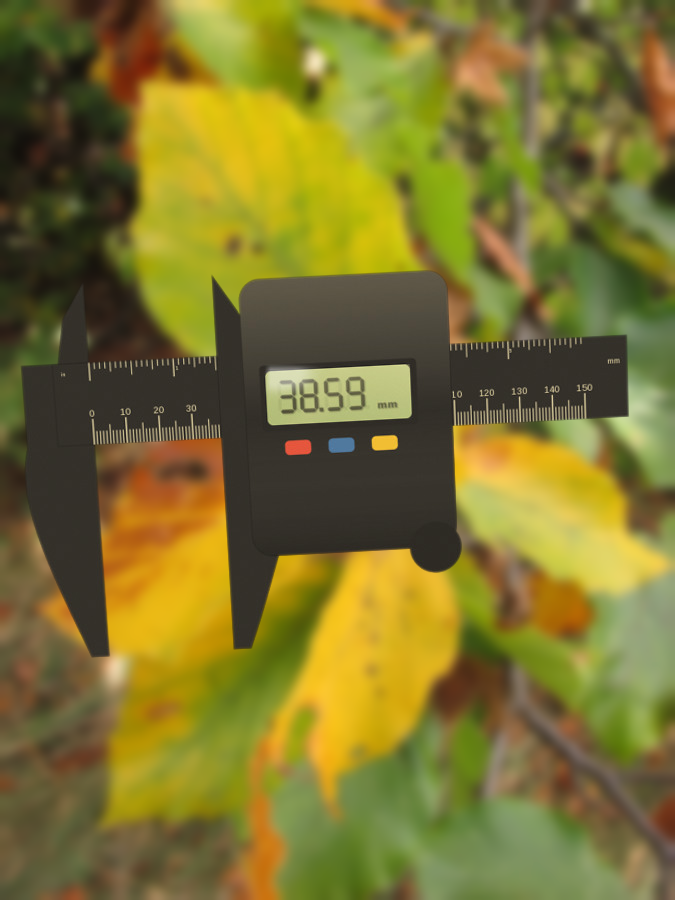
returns 38.59,mm
